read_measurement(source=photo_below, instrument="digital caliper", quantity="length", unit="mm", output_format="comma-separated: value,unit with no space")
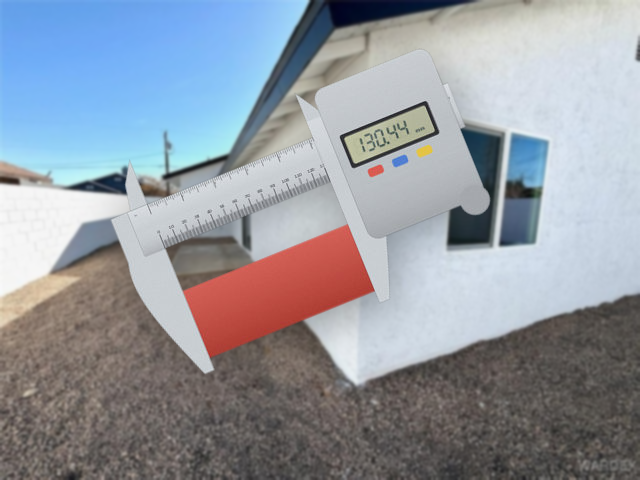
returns 130.44,mm
